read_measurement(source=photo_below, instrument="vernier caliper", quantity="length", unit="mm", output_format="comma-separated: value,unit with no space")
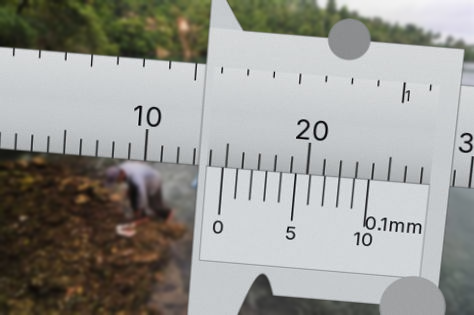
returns 14.8,mm
